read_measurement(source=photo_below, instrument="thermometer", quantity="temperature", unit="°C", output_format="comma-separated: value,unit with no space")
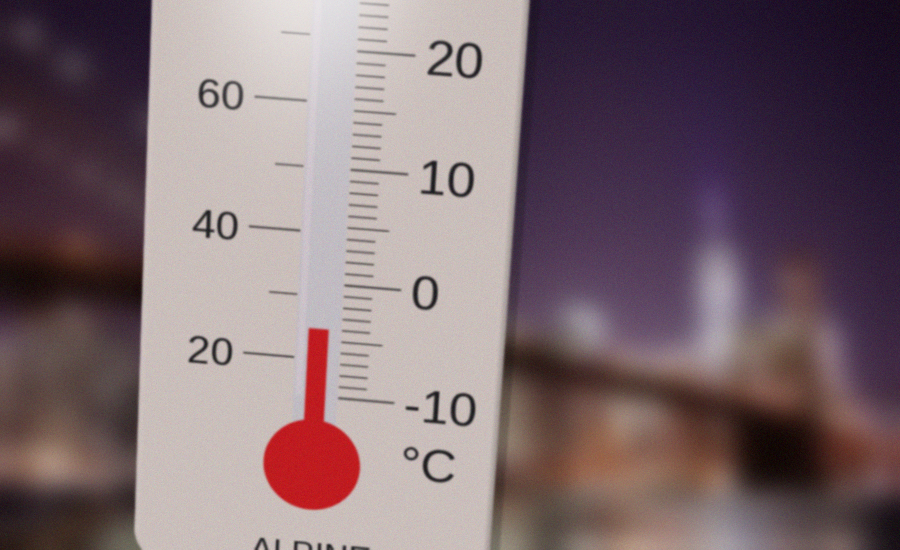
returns -4,°C
